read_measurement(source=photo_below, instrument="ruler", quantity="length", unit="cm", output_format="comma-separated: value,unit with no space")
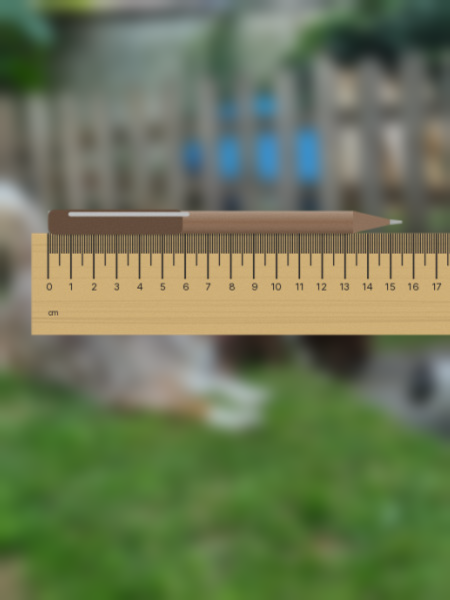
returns 15.5,cm
